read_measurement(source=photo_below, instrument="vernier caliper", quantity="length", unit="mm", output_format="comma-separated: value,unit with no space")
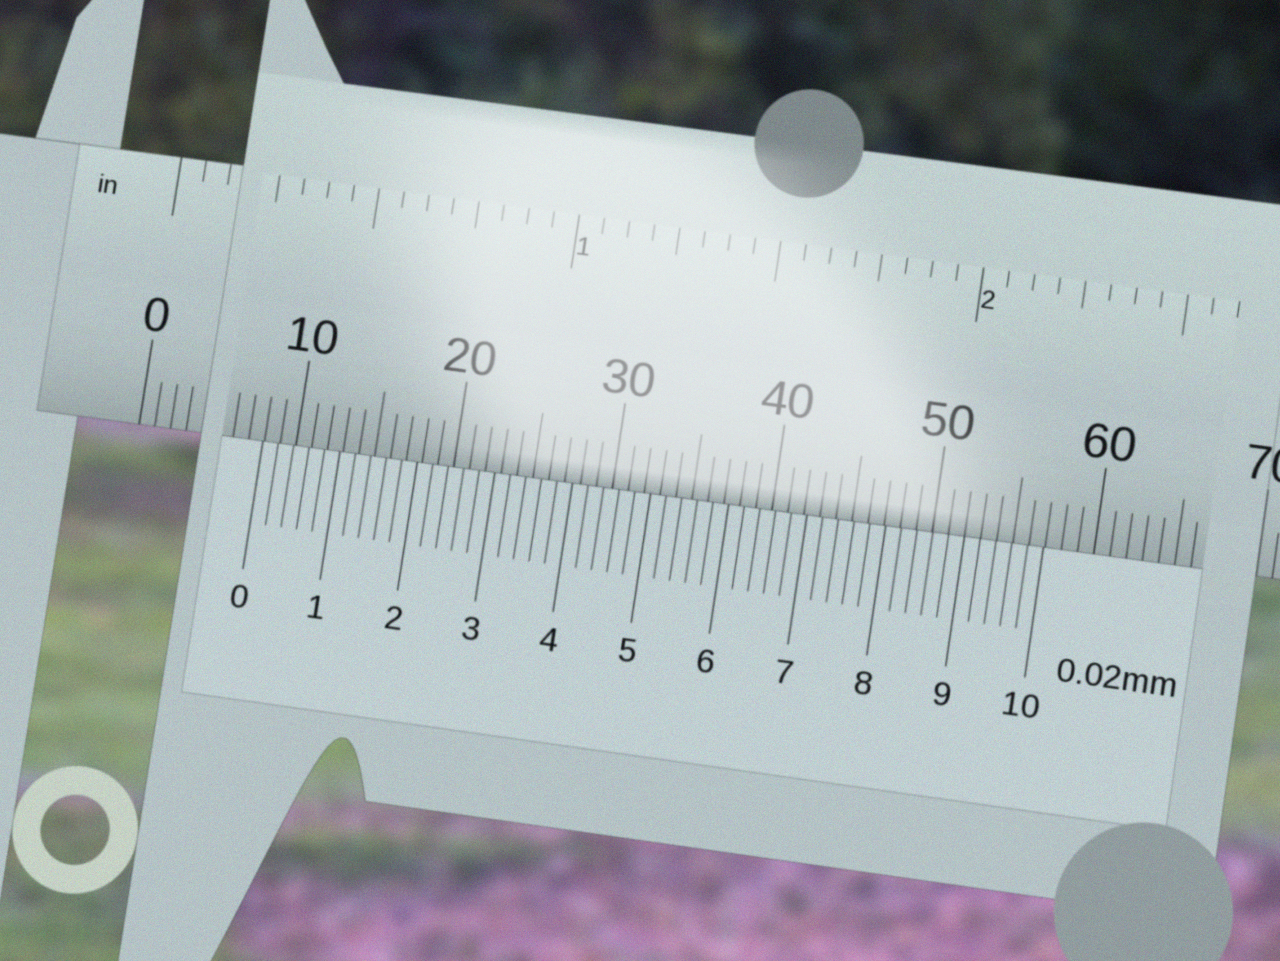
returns 7.9,mm
